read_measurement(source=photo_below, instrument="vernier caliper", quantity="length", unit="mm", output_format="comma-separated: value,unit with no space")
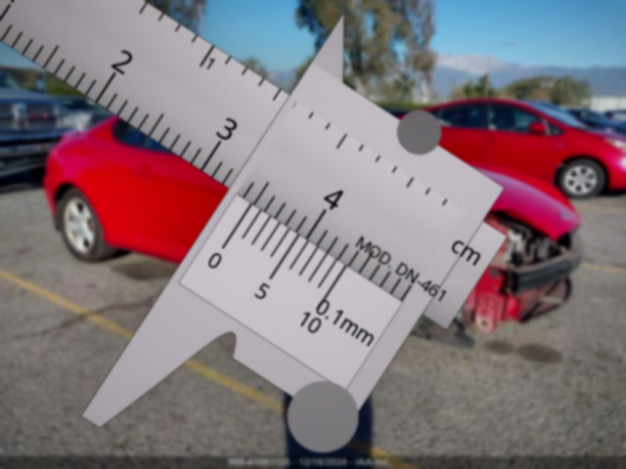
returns 34.8,mm
